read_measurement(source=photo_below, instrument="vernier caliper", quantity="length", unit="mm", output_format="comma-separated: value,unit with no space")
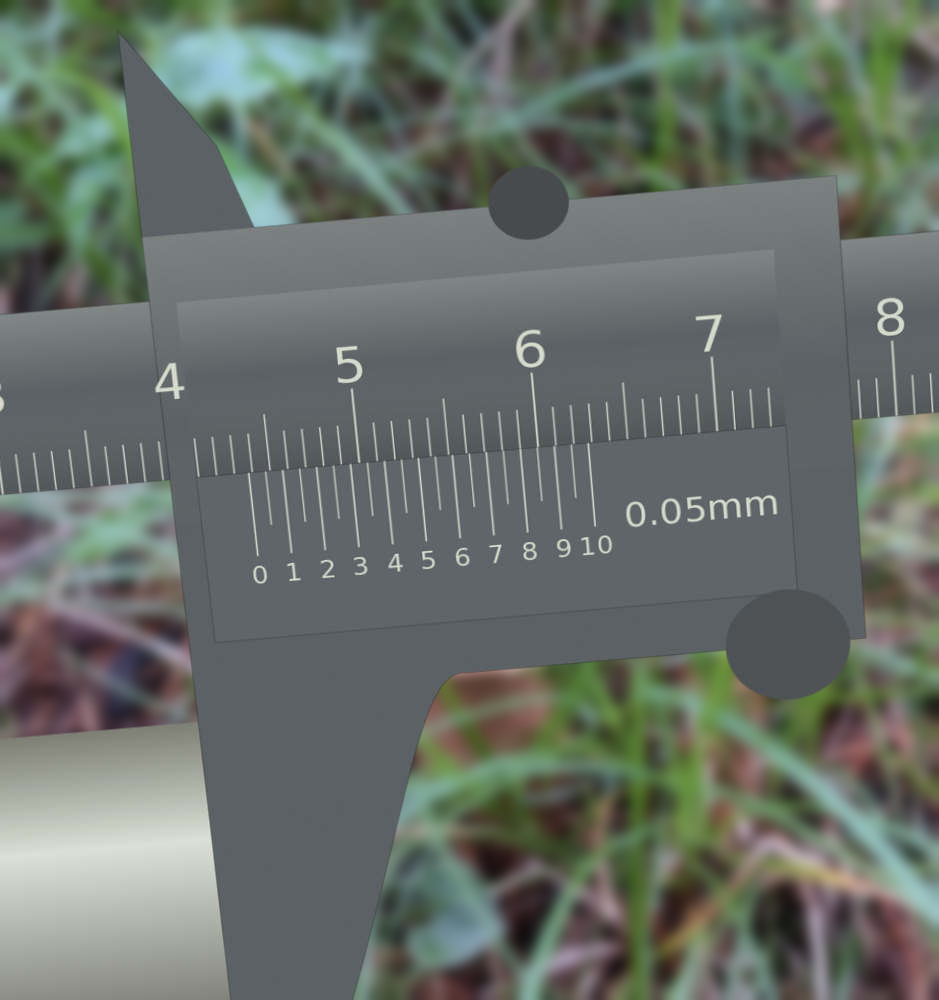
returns 43.8,mm
